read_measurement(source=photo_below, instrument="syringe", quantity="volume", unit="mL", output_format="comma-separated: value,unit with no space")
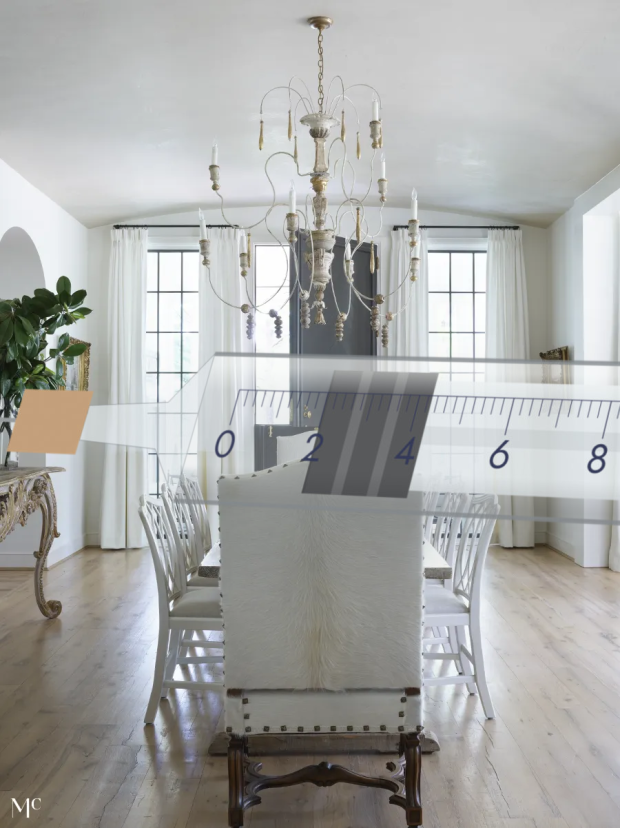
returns 2,mL
